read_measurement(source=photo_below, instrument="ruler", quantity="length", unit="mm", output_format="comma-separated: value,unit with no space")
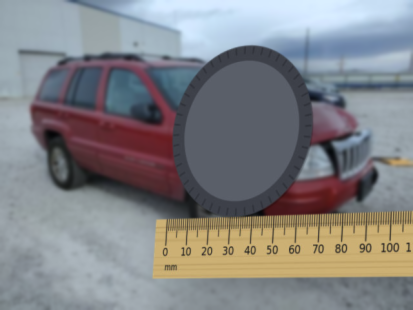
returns 65,mm
